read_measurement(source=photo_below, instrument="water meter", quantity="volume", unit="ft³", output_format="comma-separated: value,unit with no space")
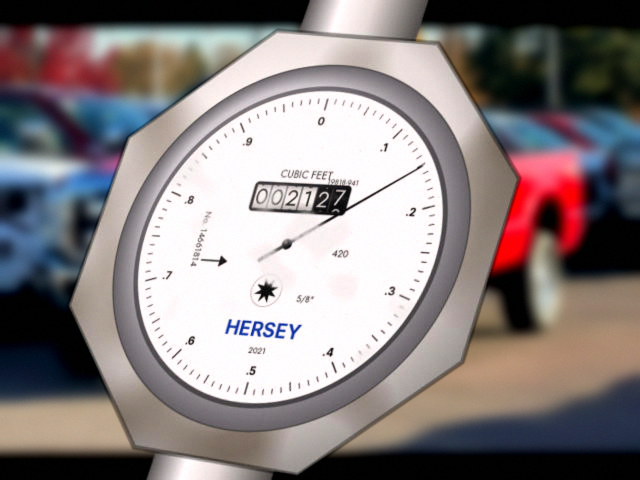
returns 2127.15,ft³
